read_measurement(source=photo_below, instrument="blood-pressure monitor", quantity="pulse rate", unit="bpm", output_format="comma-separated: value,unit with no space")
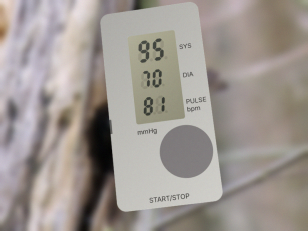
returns 81,bpm
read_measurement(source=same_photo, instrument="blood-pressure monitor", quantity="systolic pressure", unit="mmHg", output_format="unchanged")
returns 95,mmHg
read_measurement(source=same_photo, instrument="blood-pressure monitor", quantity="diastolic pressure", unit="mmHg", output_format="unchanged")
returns 70,mmHg
